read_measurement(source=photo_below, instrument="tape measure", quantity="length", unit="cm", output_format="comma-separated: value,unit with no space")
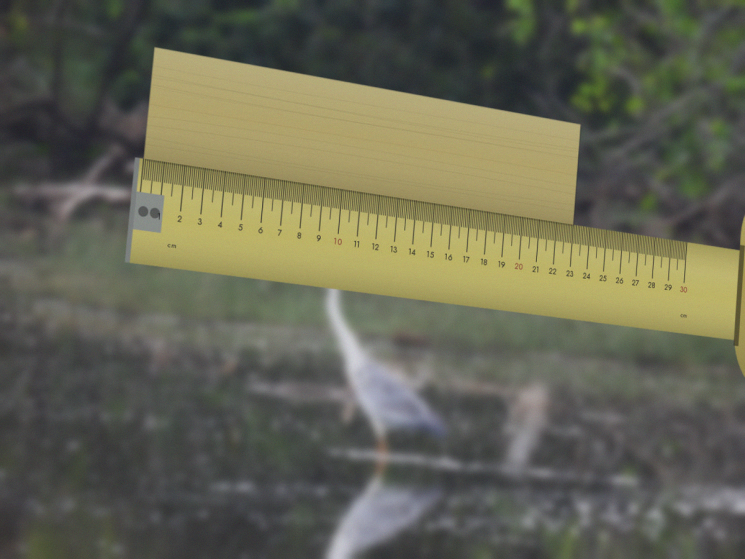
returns 23,cm
